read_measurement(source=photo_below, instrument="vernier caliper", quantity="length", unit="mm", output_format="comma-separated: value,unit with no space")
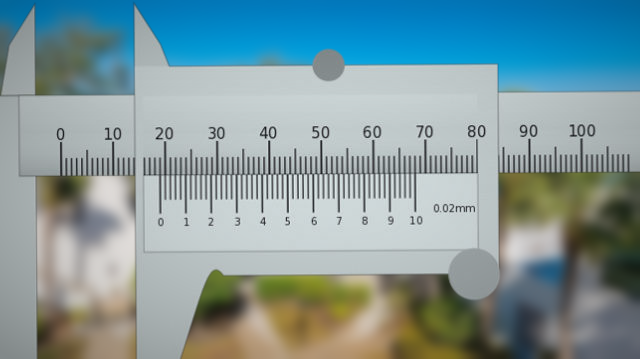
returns 19.0,mm
